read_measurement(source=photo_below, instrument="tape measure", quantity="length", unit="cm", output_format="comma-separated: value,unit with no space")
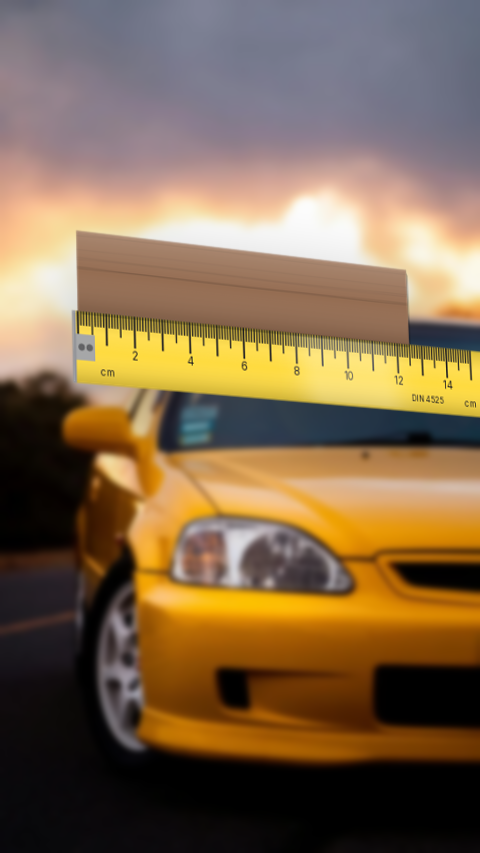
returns 12.5,cm
